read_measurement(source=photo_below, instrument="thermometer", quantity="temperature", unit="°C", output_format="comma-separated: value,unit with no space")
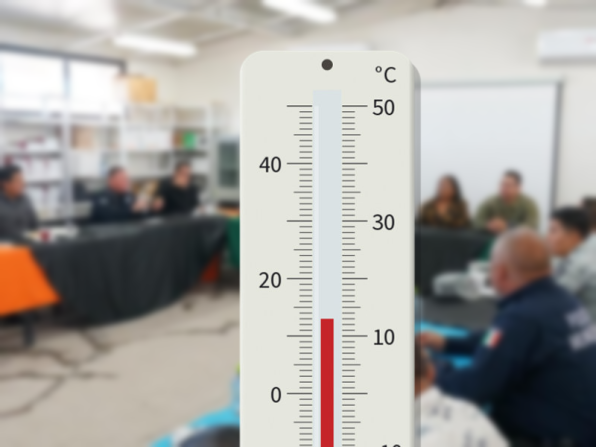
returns 13,°C
